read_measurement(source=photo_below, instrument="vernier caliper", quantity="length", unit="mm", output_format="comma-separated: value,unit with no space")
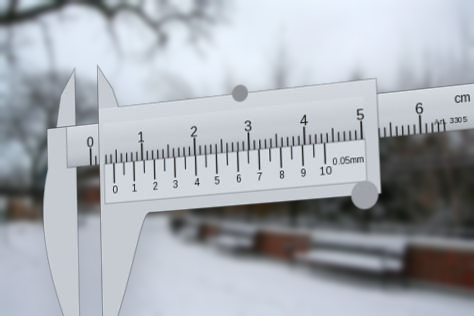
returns 4.5,mm
